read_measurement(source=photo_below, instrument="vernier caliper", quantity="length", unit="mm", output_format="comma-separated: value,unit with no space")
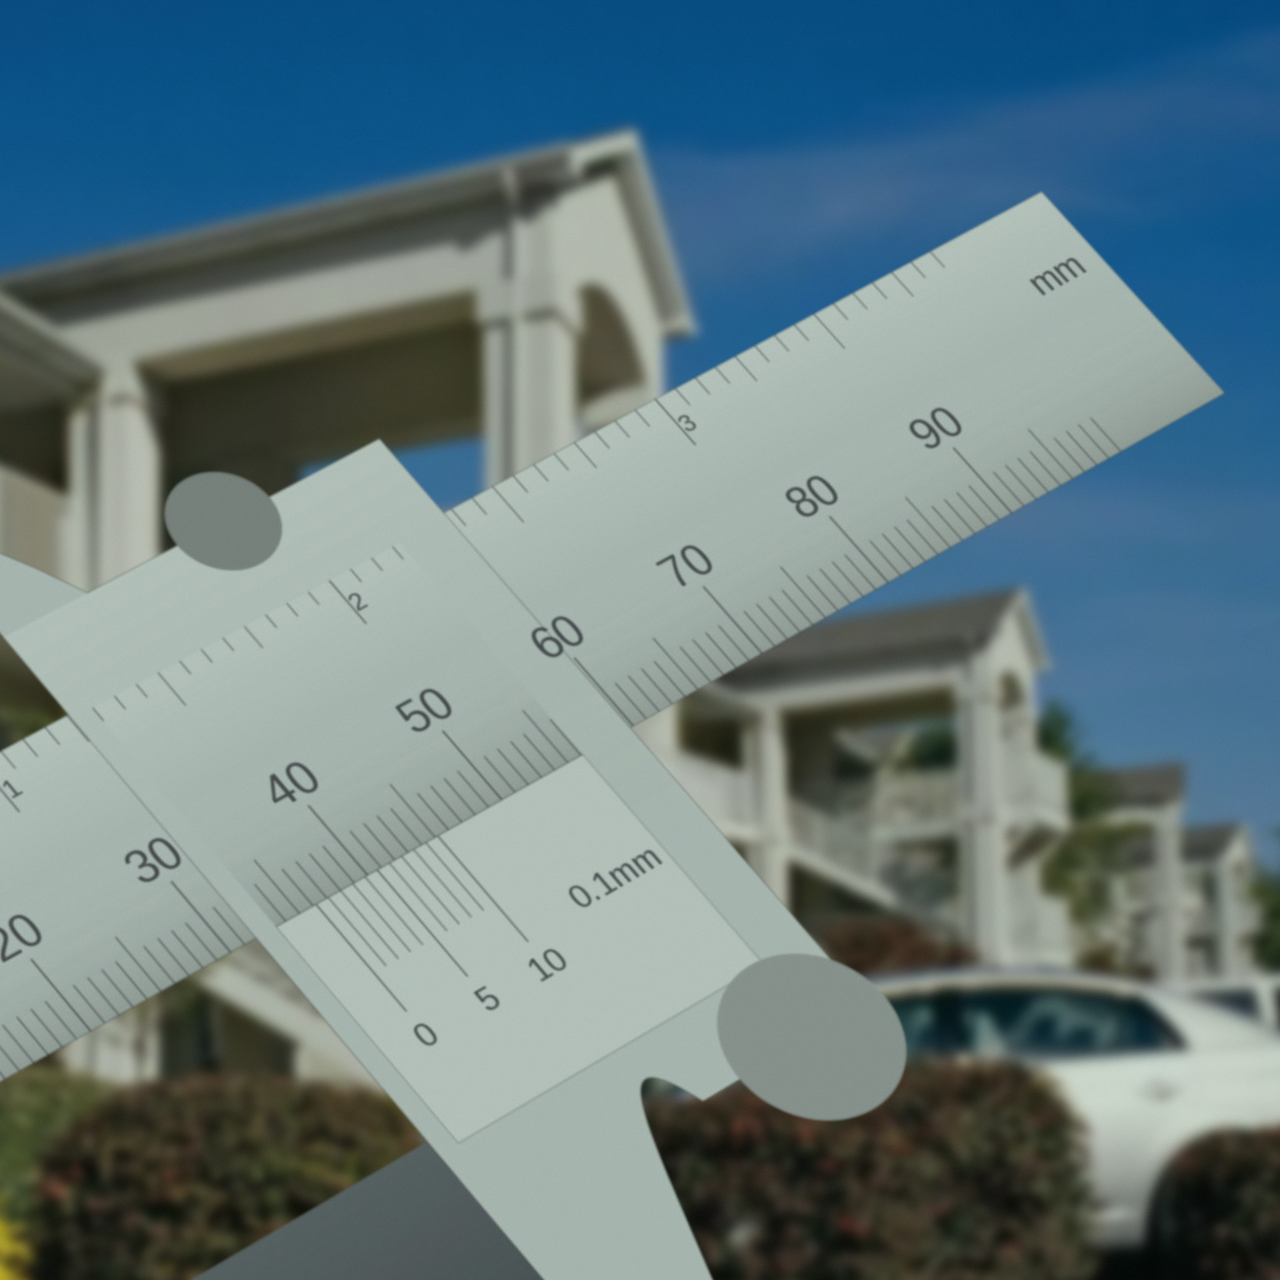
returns 36.2,mm
